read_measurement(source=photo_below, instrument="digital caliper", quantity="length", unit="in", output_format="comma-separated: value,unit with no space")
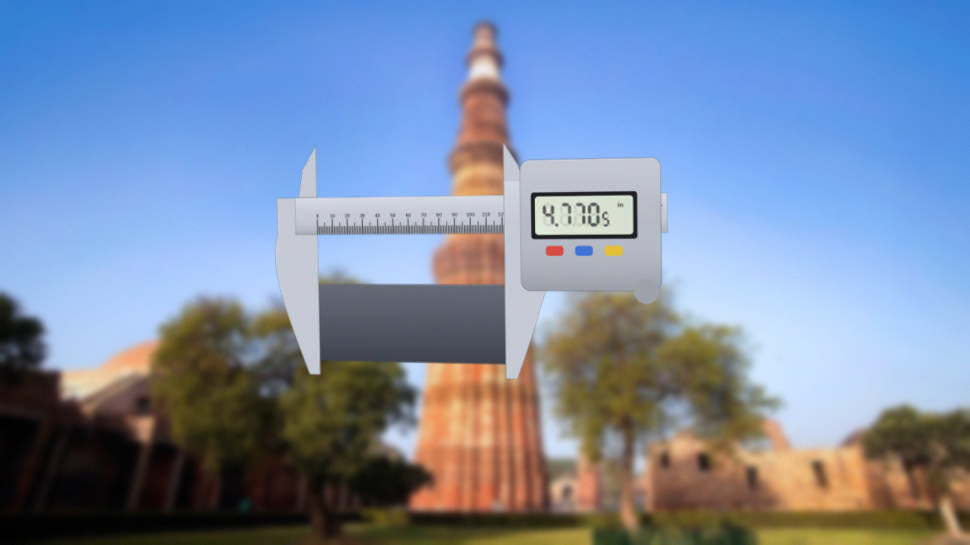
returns 4.7705,in
